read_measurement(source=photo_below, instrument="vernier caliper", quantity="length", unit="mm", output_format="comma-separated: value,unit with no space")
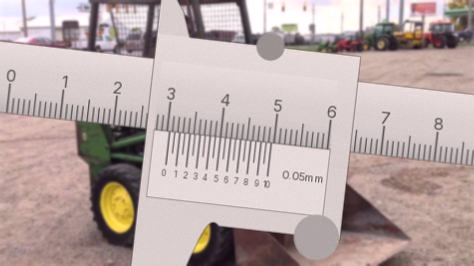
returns 30.5,mm
